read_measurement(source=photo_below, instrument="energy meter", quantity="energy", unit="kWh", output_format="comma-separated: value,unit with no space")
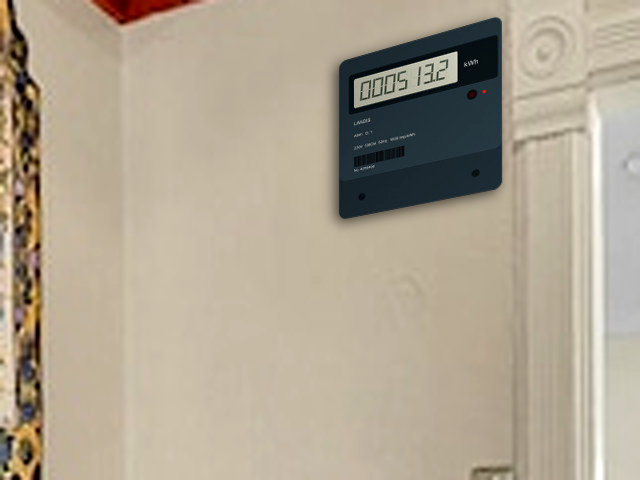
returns 513.2,kWh
